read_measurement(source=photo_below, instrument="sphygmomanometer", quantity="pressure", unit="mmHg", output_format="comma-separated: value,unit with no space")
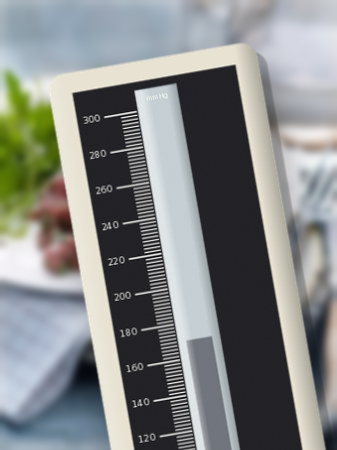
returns 170,mmHg
